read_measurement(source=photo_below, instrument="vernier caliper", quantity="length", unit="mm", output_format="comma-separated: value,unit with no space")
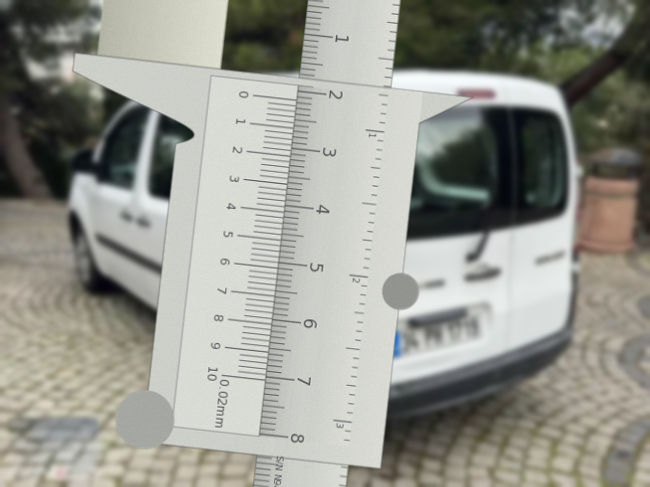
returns 21.6,mm
